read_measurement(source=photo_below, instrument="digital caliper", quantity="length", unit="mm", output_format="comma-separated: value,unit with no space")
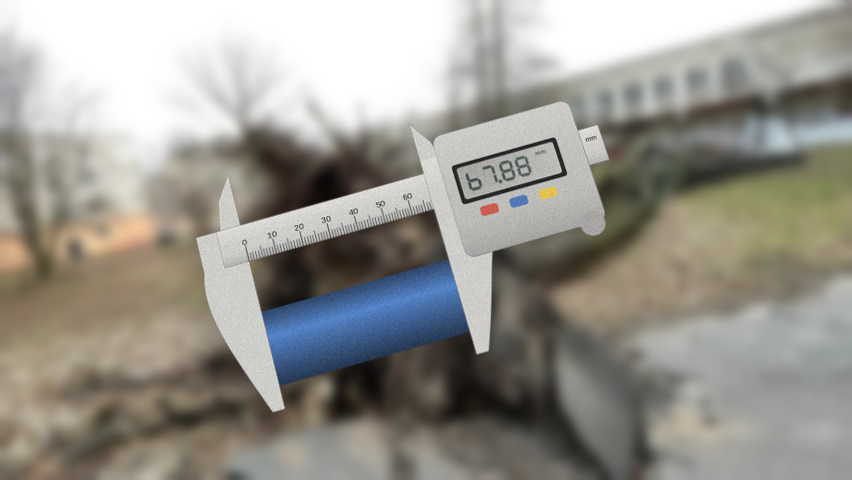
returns 67.88,mm
